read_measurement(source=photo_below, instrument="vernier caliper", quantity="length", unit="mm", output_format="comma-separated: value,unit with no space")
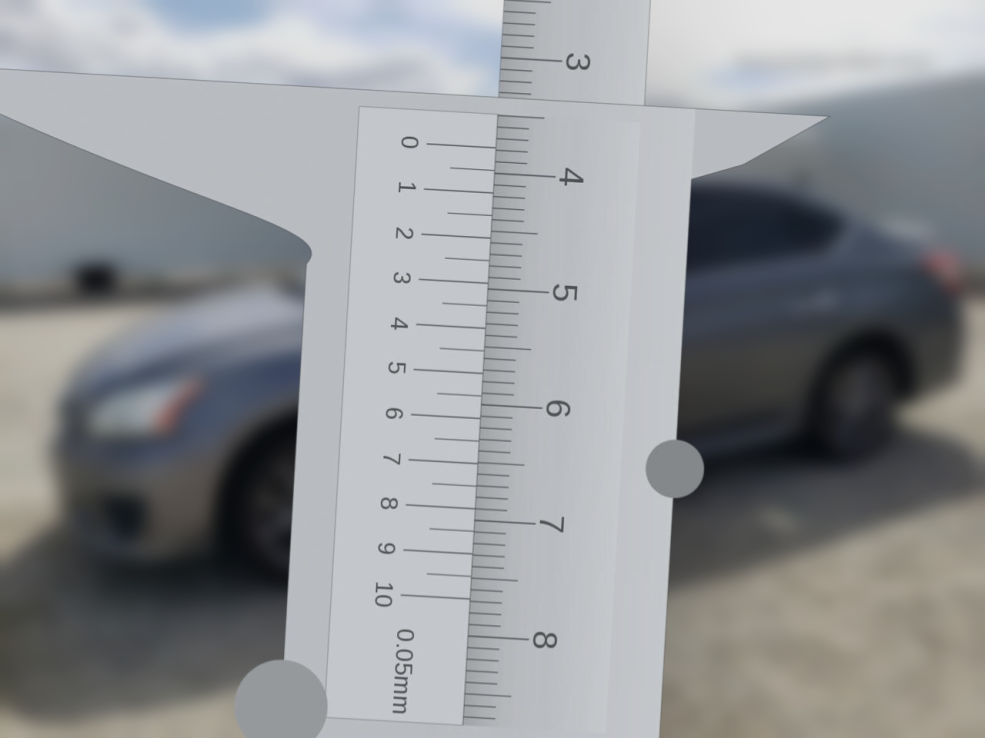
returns 37.8,mm
